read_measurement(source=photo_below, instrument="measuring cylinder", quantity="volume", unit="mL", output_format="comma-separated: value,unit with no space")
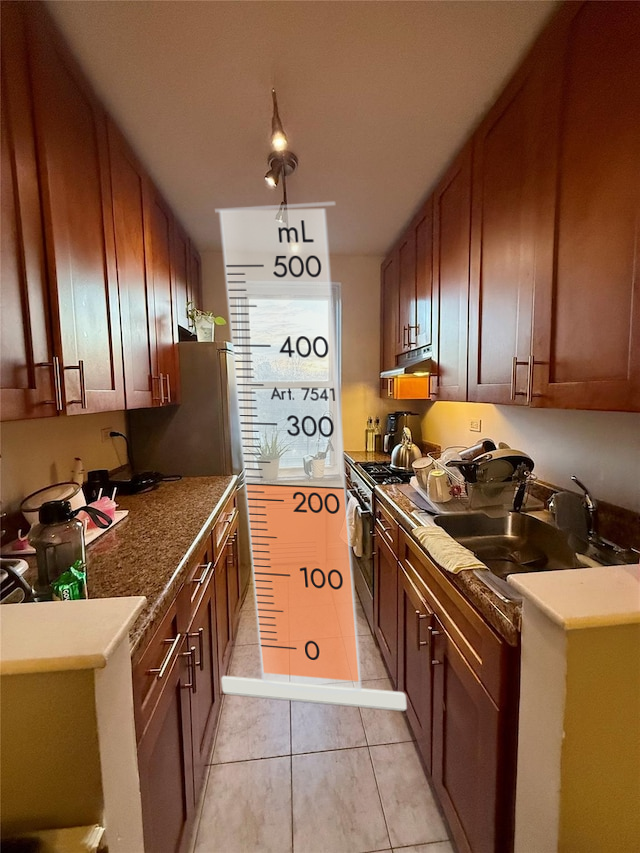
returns 220,mL
